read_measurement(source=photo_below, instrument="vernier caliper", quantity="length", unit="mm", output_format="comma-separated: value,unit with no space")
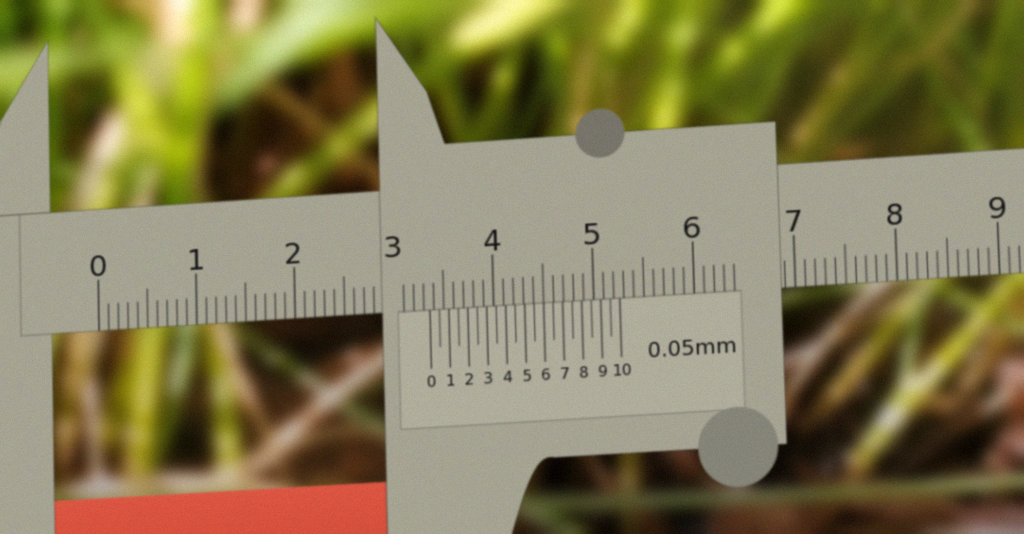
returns 33.6,mm
